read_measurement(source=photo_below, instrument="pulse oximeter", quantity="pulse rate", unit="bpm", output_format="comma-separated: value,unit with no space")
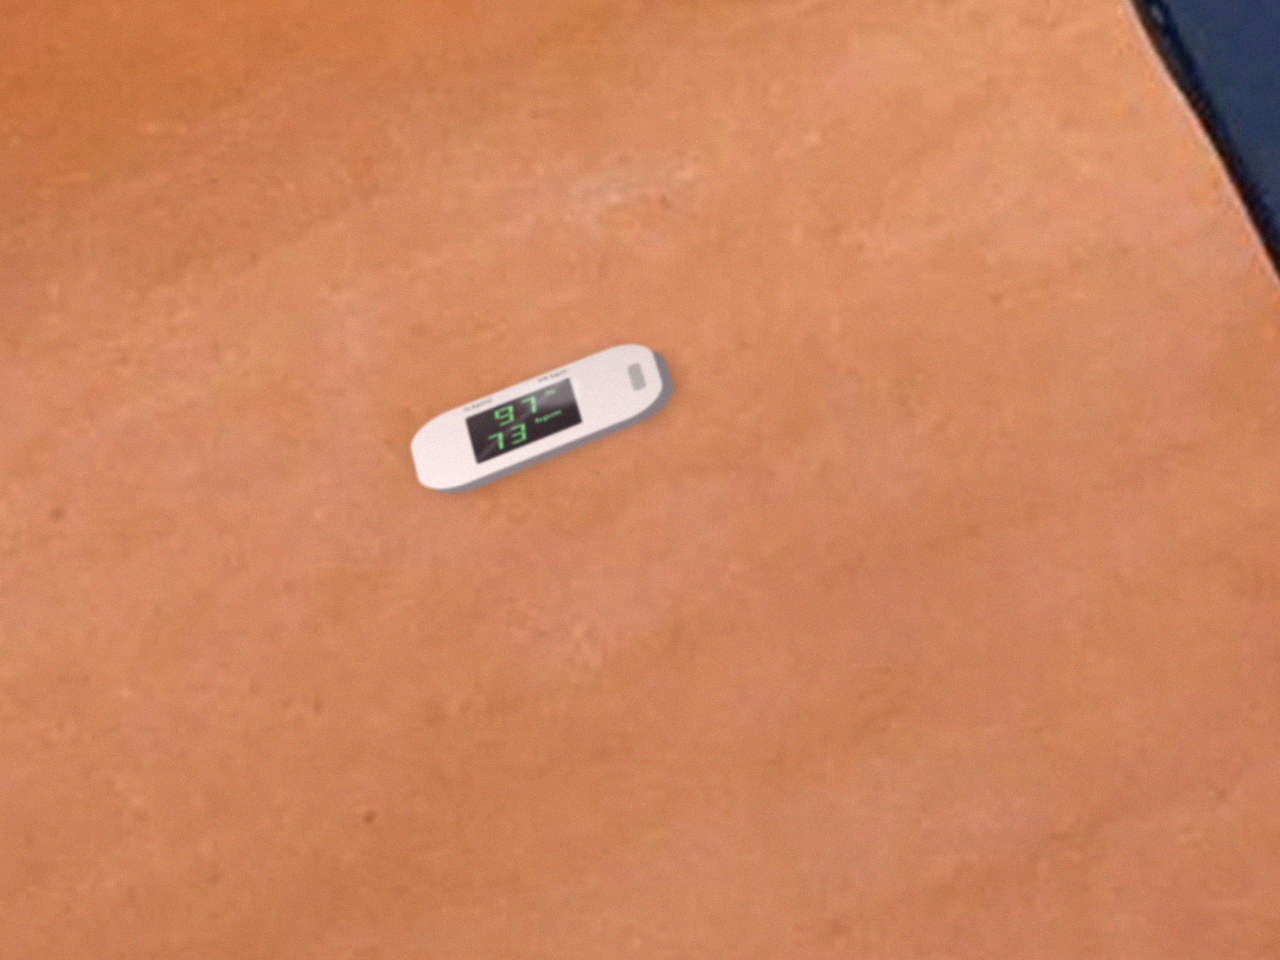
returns 73,bpm
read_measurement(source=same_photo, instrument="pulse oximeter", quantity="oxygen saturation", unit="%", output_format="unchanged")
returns 97,%
